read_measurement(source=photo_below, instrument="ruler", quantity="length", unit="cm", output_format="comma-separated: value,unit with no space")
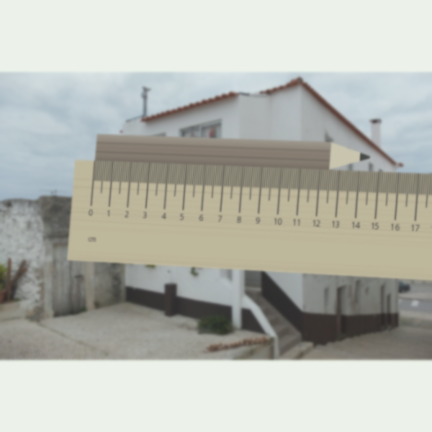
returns 14.5,cm
